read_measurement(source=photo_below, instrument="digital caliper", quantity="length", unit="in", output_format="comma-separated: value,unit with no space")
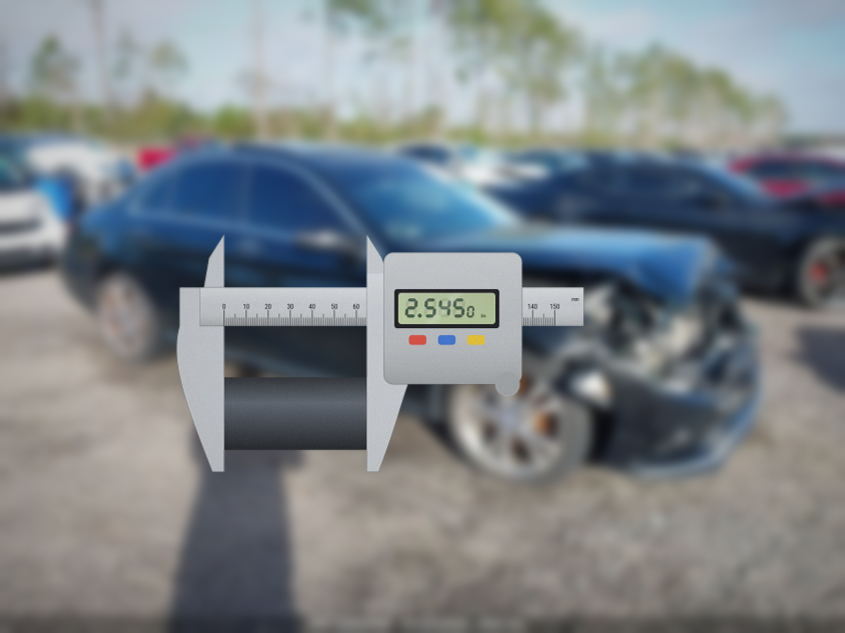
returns 2.5450,in
